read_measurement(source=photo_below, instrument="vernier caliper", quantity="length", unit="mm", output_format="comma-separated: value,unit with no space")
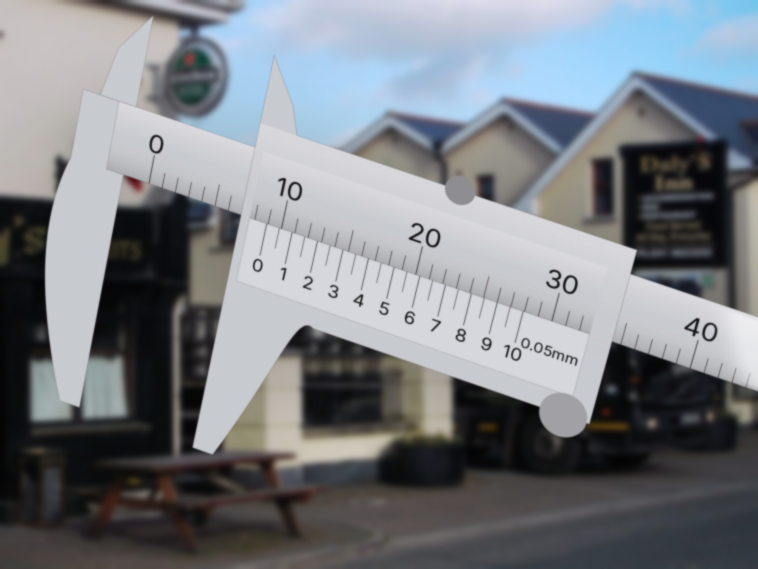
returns 8.9,mm
